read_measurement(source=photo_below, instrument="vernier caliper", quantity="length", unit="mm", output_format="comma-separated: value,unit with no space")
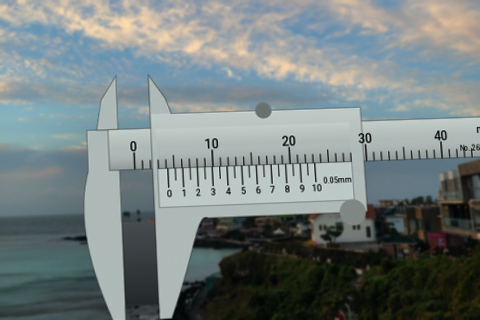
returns 4.2,mm
